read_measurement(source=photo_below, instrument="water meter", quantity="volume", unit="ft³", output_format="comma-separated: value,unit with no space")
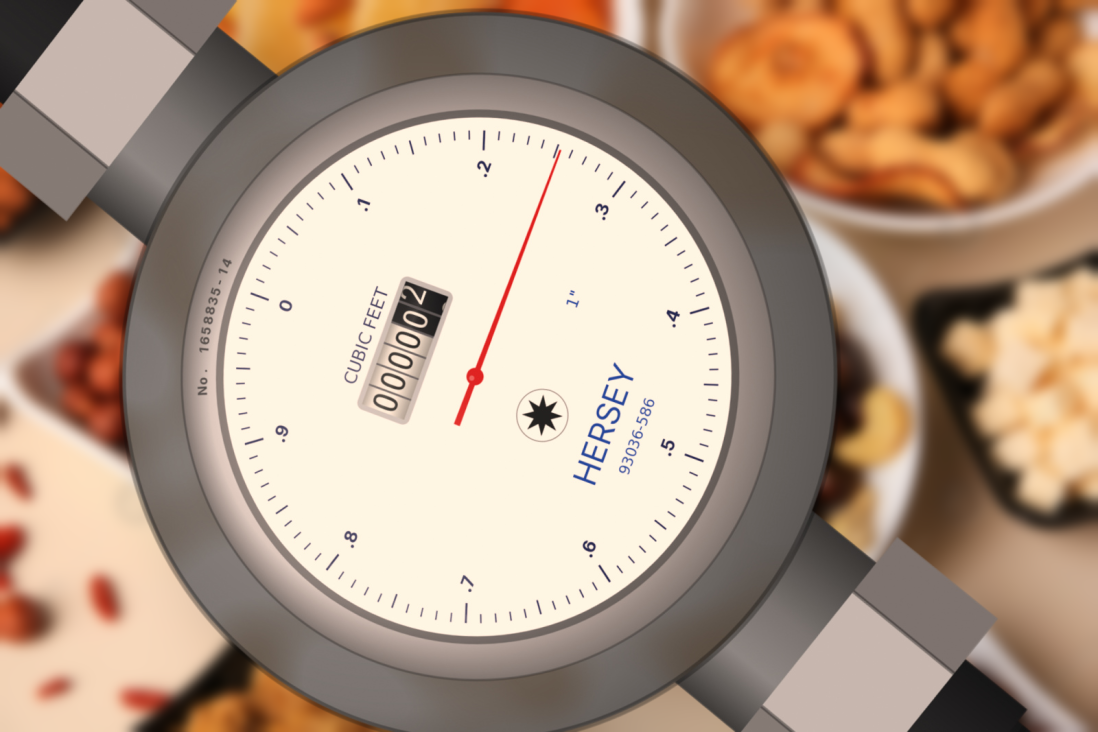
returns 2.25,ft³
